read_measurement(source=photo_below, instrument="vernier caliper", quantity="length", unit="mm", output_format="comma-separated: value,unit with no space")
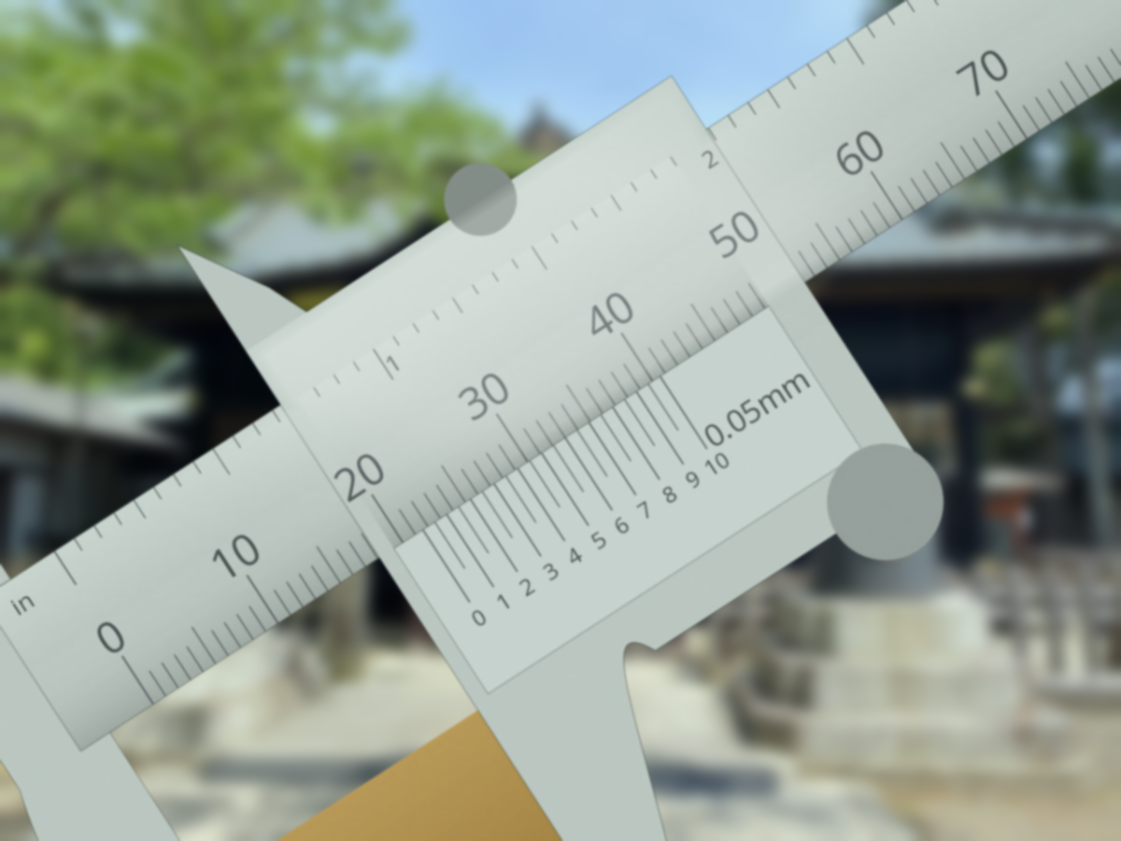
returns 21.6,mm
